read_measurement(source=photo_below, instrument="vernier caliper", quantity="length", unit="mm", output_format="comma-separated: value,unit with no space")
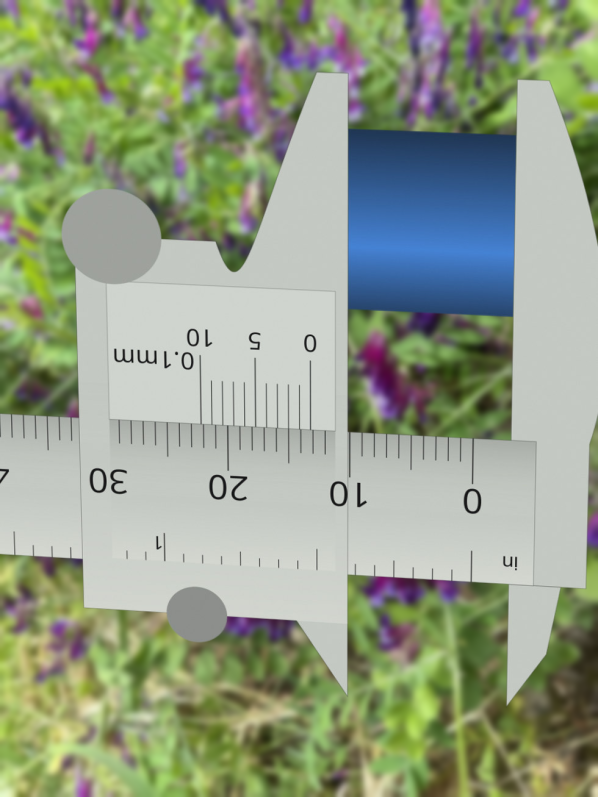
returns 13.2,mm
